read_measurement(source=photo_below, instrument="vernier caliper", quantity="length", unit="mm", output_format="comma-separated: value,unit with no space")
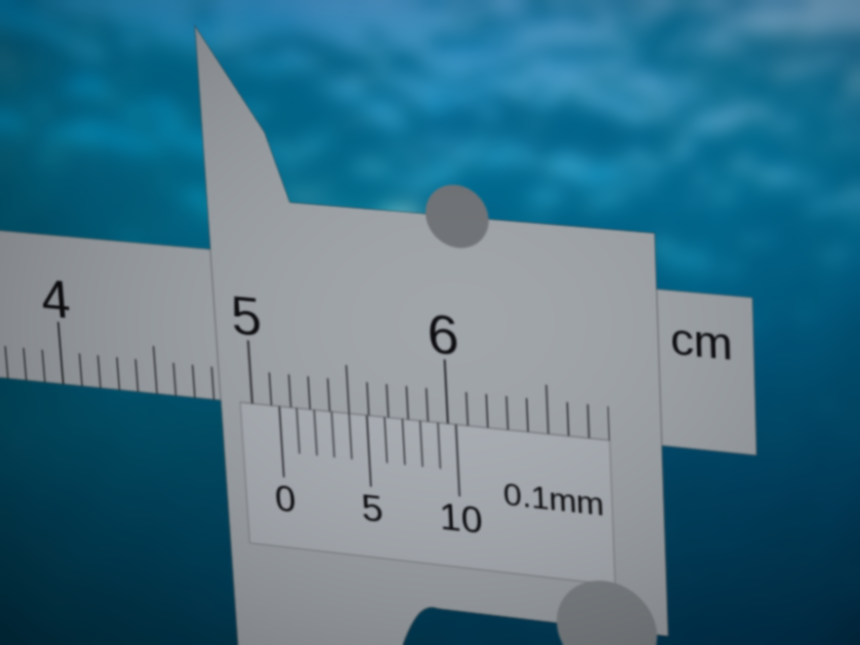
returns 51.4,mm
